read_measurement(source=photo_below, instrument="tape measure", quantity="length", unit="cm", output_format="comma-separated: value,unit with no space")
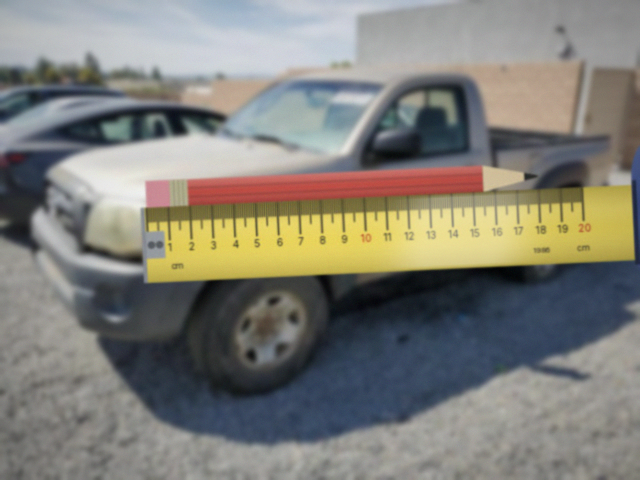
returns 18,cm
